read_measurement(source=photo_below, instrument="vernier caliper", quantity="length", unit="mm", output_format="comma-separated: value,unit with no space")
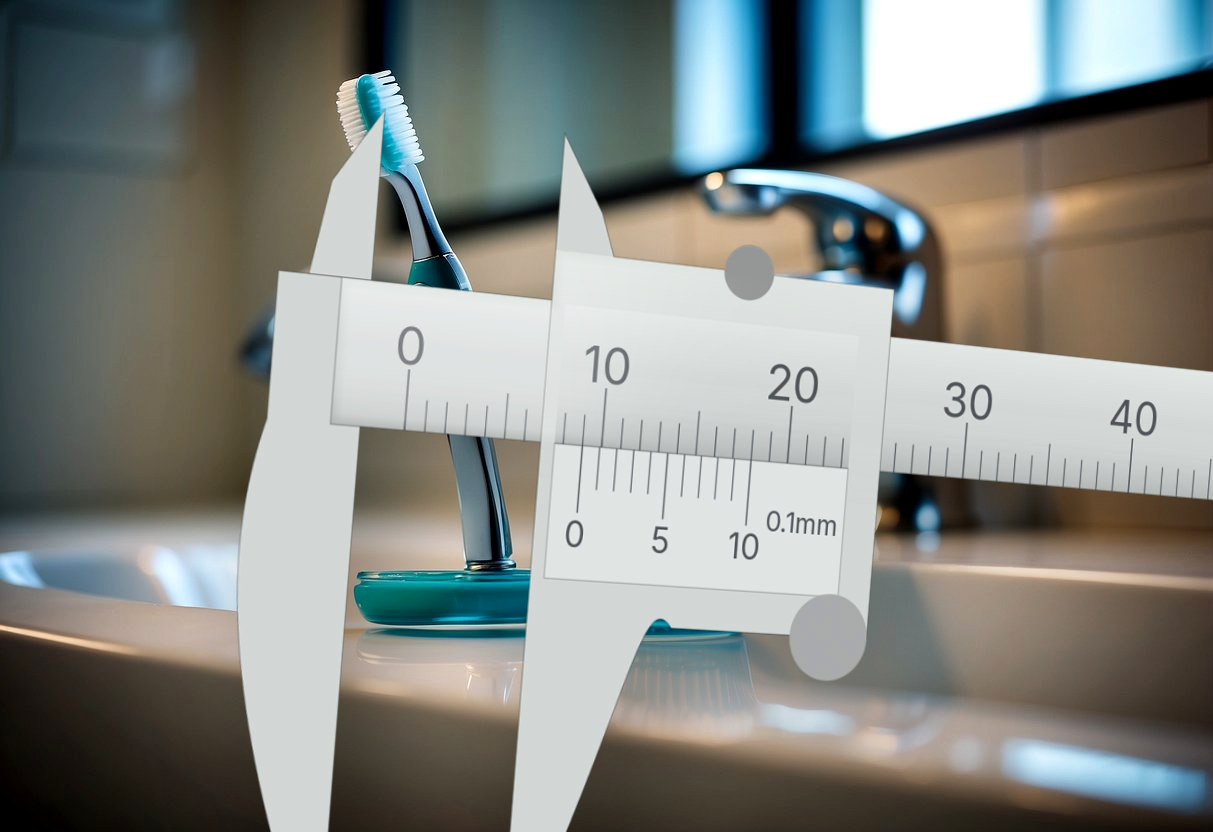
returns 9.0,mm
